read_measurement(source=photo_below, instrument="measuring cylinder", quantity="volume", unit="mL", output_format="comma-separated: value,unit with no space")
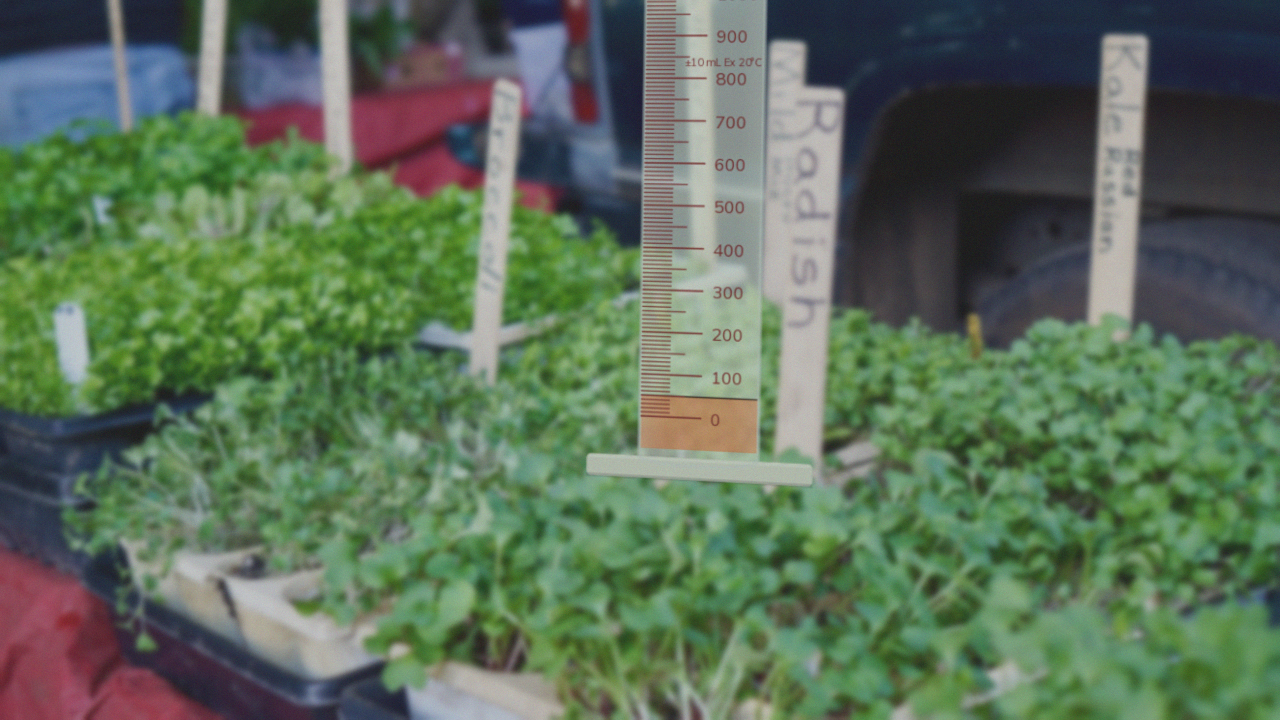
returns 50,mL
